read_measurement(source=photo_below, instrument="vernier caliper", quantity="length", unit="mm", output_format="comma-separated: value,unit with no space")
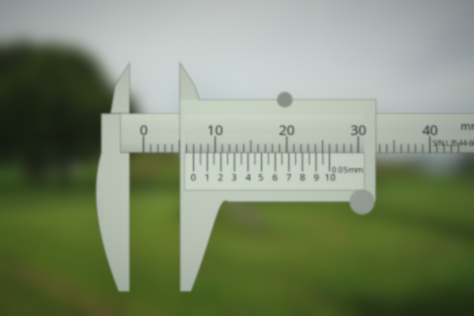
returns 7.0,mm
